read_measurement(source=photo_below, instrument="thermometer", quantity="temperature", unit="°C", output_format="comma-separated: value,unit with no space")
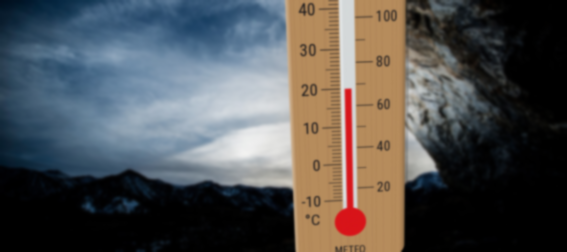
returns 20,°C
